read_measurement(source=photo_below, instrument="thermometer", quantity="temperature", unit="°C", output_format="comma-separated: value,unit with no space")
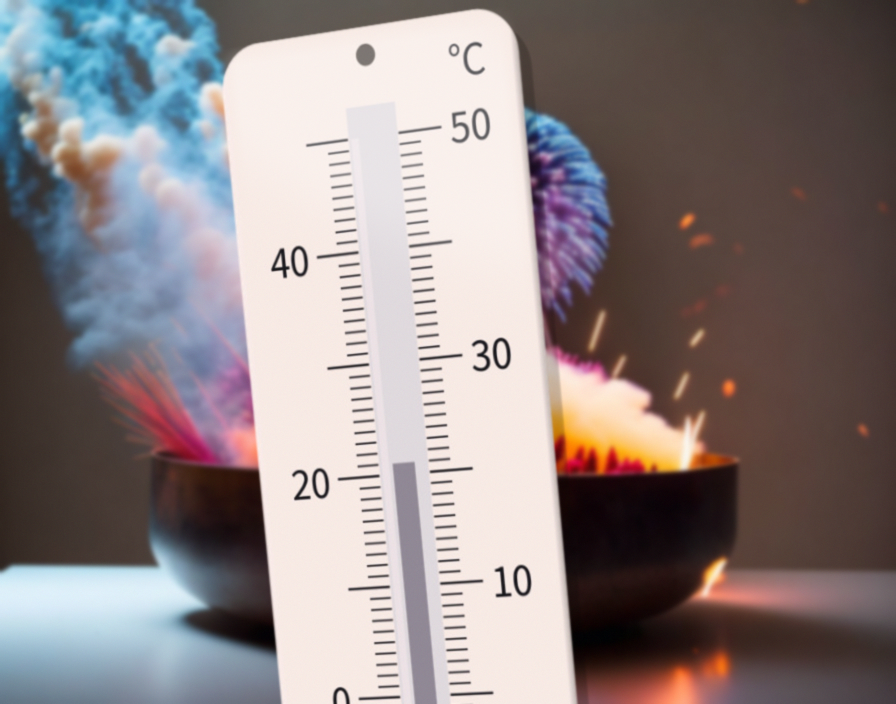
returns 21,°C
